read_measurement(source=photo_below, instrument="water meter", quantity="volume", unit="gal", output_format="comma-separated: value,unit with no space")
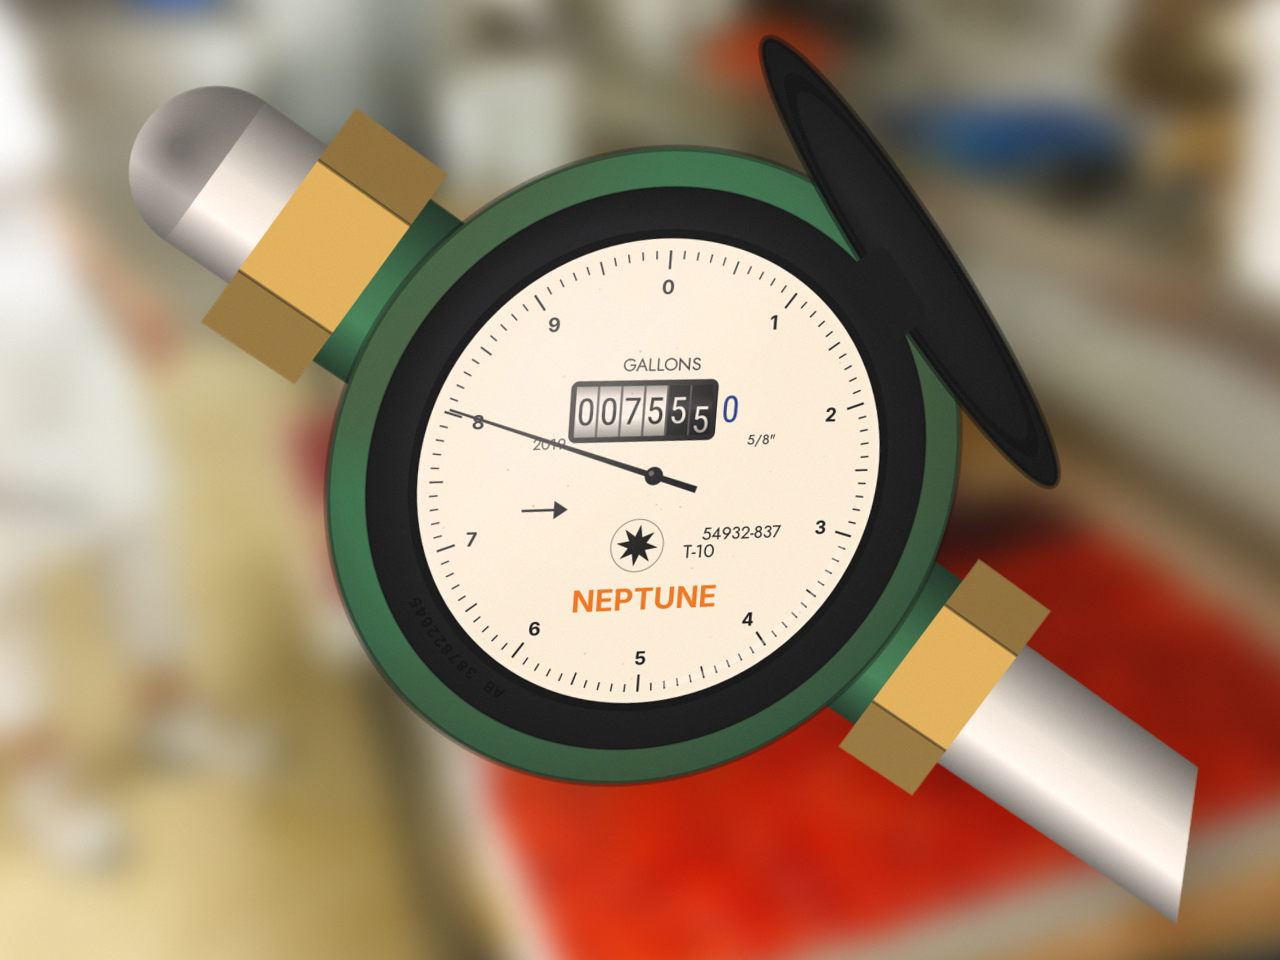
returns 75548.0,gal
